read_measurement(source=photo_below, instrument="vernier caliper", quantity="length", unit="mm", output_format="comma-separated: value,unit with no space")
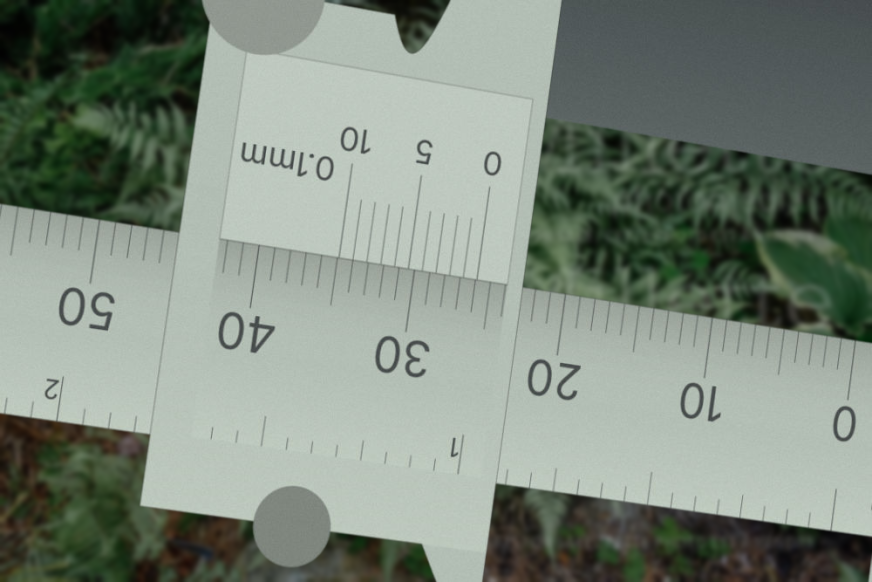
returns 25.9,mm
